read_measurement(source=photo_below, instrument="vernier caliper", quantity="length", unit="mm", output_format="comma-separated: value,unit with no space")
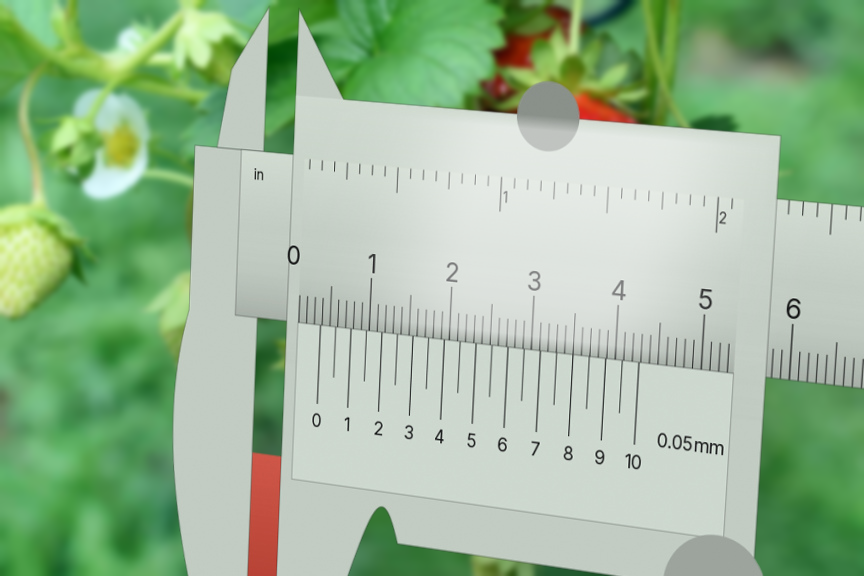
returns 3.8,mm
